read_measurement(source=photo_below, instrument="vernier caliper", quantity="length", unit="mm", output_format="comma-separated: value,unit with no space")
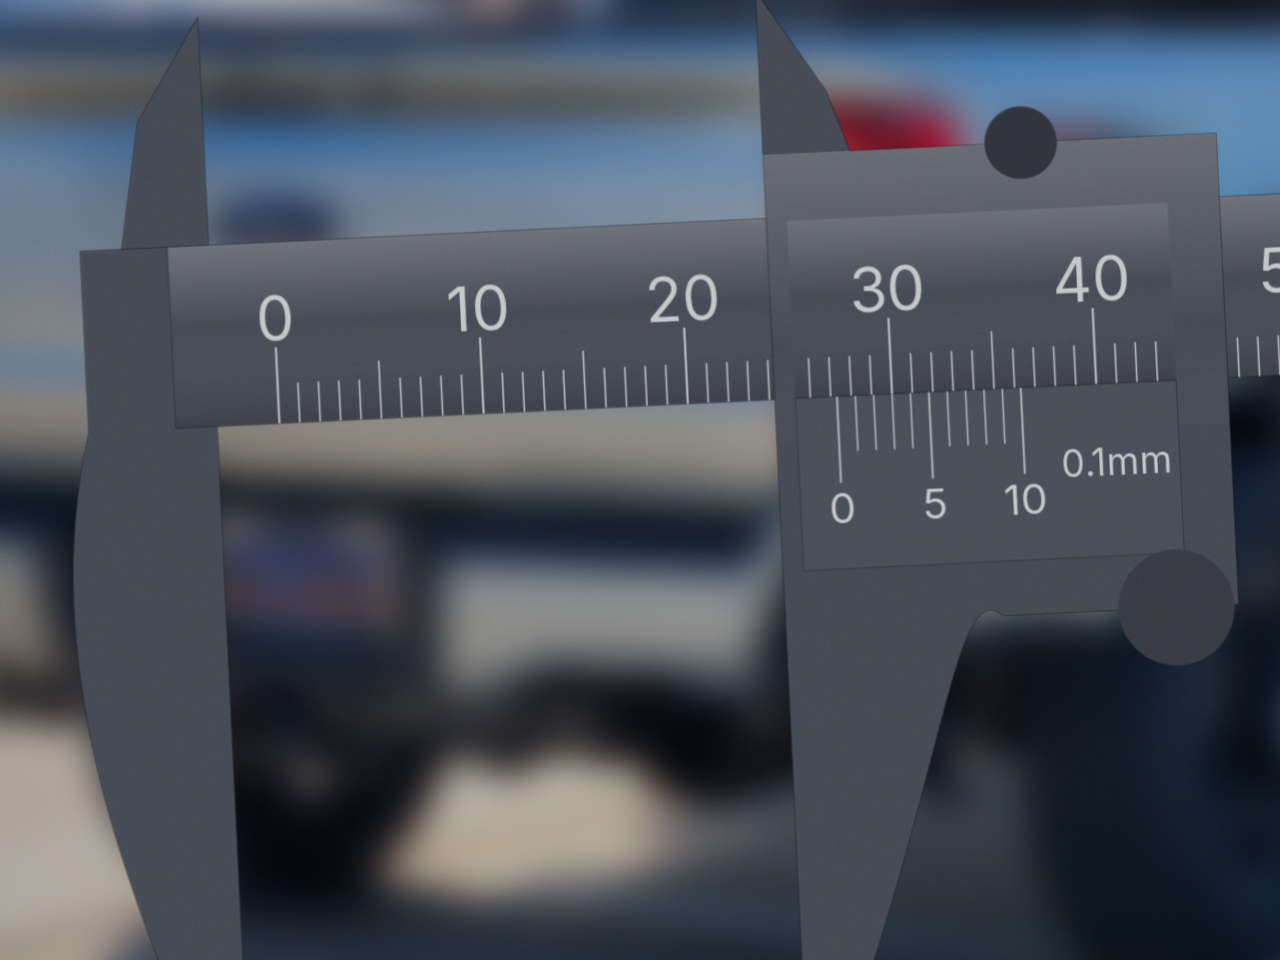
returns 27.3,mm
